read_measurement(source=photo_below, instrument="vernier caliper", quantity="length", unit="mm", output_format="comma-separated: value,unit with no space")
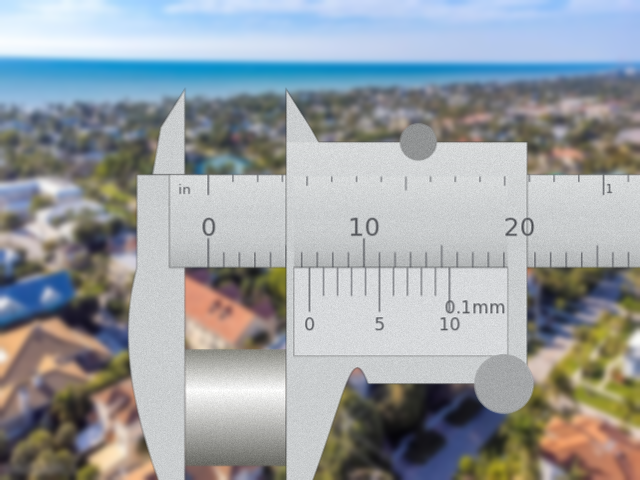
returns 6.5,mm
